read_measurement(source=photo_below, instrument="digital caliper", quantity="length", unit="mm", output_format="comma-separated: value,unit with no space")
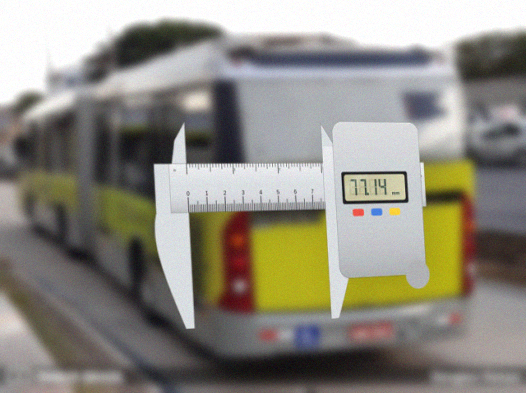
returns 77.14,mm
